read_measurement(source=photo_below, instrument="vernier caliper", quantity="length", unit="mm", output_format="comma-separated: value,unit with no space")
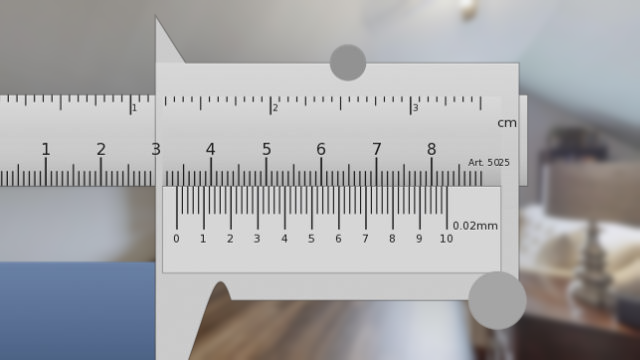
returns 33.8,mm
